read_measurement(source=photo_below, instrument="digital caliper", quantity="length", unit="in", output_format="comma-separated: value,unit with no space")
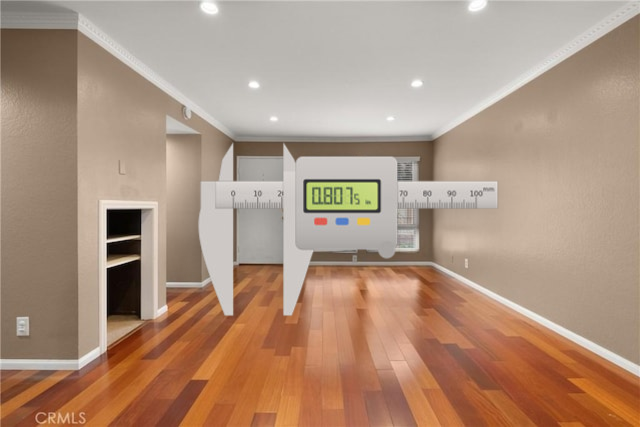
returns 0.8075,in
